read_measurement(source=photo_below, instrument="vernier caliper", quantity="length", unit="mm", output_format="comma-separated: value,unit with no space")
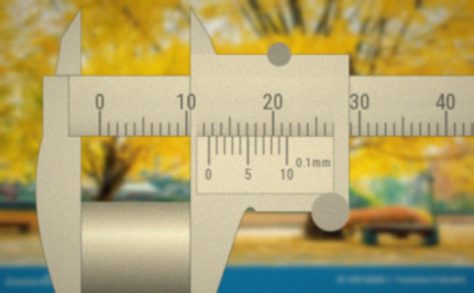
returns 12.6,mm
